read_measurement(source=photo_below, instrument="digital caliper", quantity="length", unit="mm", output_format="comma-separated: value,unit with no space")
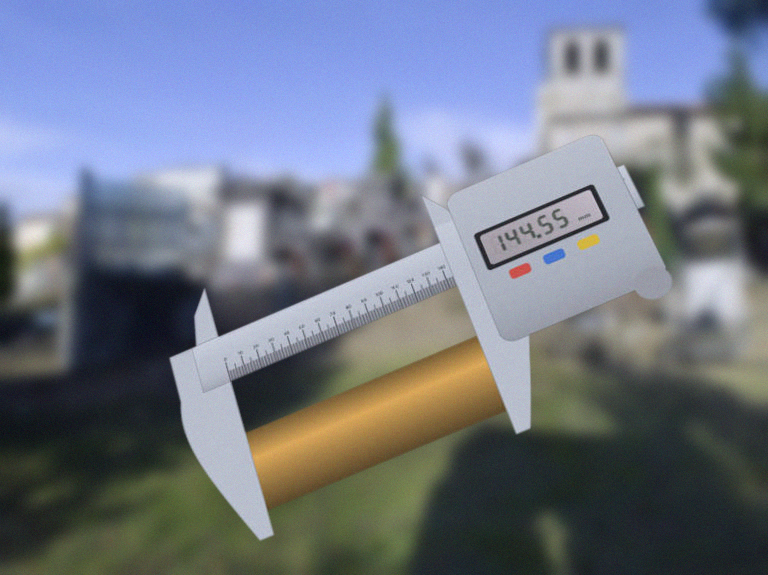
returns 144.55,mm
